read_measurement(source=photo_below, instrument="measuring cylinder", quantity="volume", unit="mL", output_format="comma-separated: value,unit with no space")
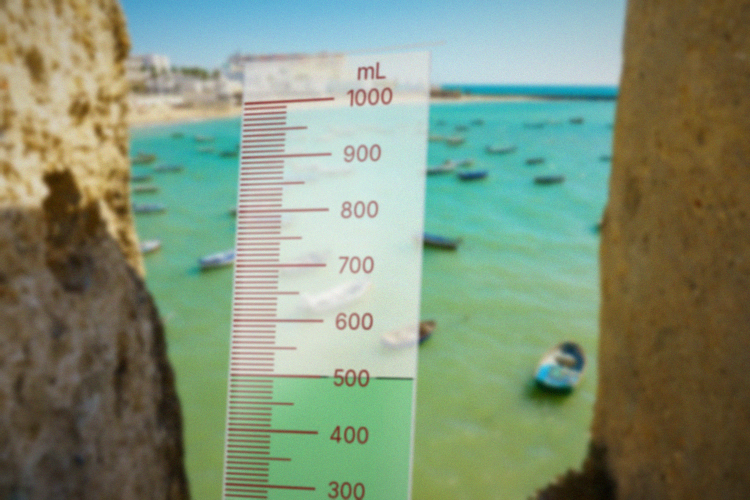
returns 500,mL
